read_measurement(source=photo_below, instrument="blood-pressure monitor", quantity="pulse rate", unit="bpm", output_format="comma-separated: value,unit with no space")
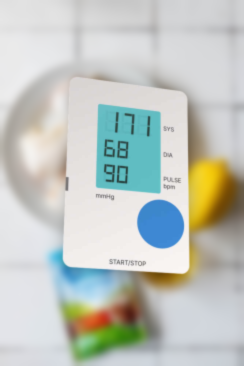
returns 90,bpm
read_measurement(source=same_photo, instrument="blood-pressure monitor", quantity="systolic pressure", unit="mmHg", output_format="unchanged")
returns 171,mmHg
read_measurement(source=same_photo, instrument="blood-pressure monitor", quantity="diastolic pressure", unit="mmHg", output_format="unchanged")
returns 68,mmHg
